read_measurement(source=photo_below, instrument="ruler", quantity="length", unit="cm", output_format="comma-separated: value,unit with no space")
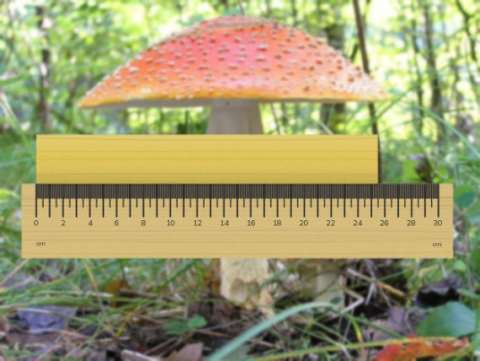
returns 25.5,cm
